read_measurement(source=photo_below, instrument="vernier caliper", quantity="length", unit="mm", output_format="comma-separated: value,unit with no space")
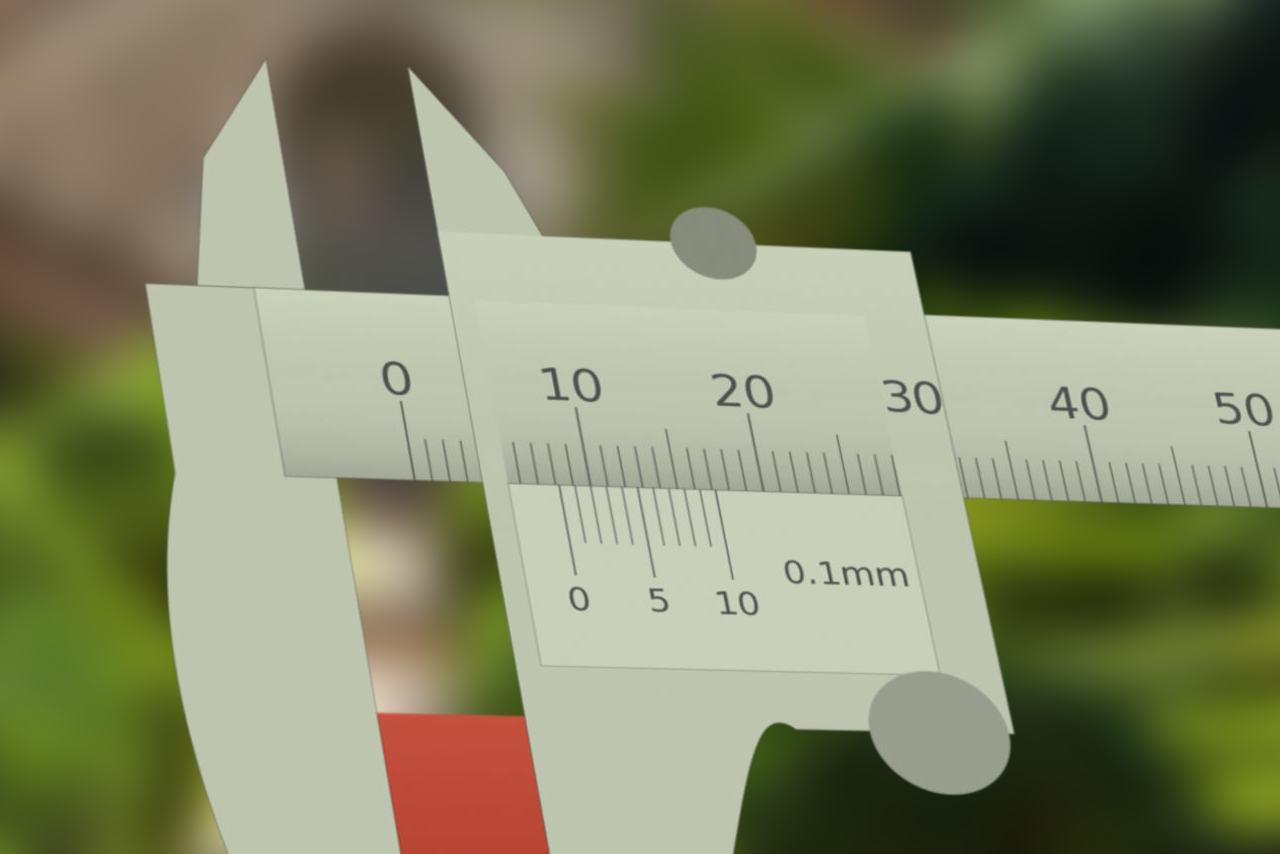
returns 8.2,mm
